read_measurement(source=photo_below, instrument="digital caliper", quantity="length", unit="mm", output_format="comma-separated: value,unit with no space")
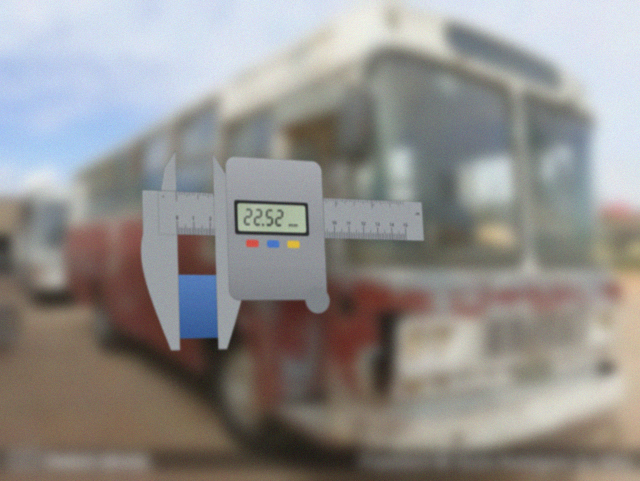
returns 22.52,mm
